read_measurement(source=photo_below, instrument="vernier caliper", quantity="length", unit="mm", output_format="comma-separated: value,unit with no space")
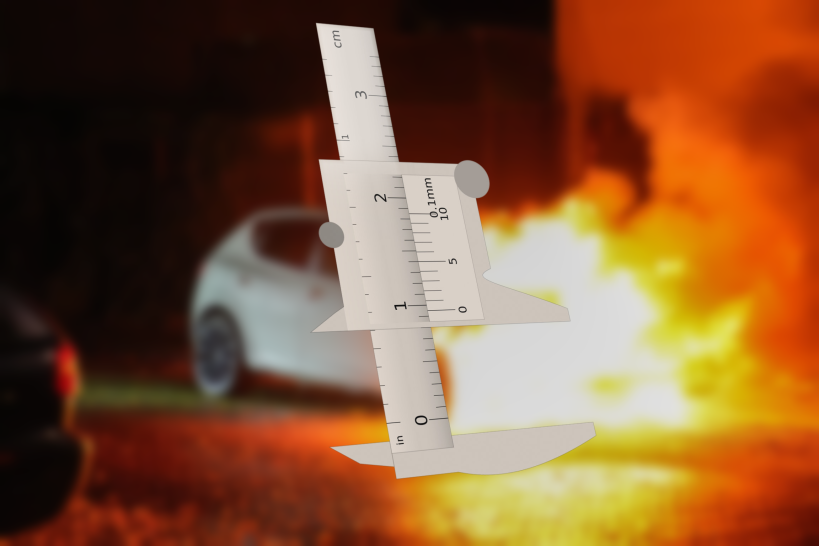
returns 9.5,mm
